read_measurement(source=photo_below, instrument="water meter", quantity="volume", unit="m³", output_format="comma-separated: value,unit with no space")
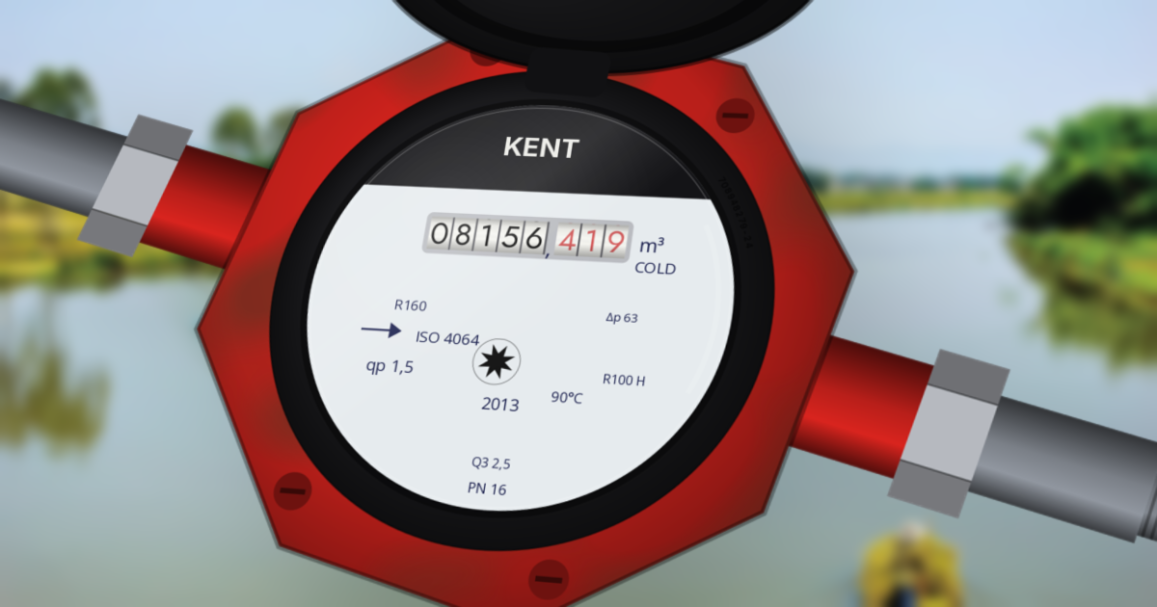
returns 8156.419,m³
